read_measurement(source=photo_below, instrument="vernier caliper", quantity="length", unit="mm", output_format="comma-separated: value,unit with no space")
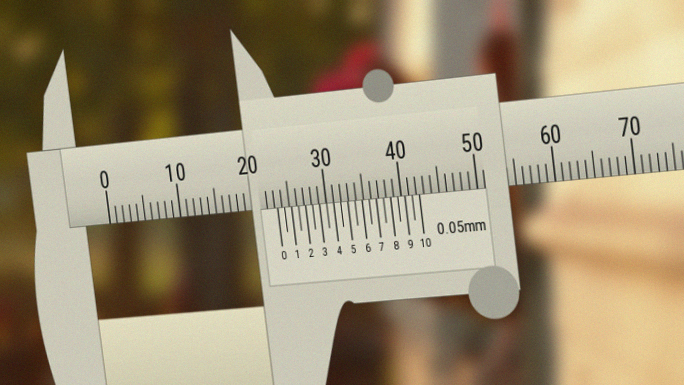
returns 23.4,mm
